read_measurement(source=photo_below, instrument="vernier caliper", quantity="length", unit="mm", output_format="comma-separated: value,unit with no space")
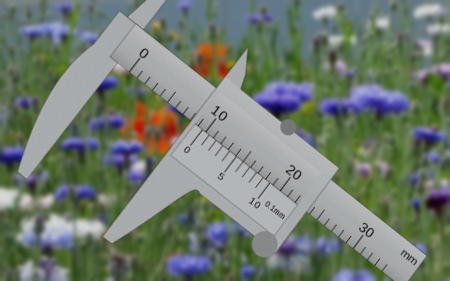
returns 9.6,mm
